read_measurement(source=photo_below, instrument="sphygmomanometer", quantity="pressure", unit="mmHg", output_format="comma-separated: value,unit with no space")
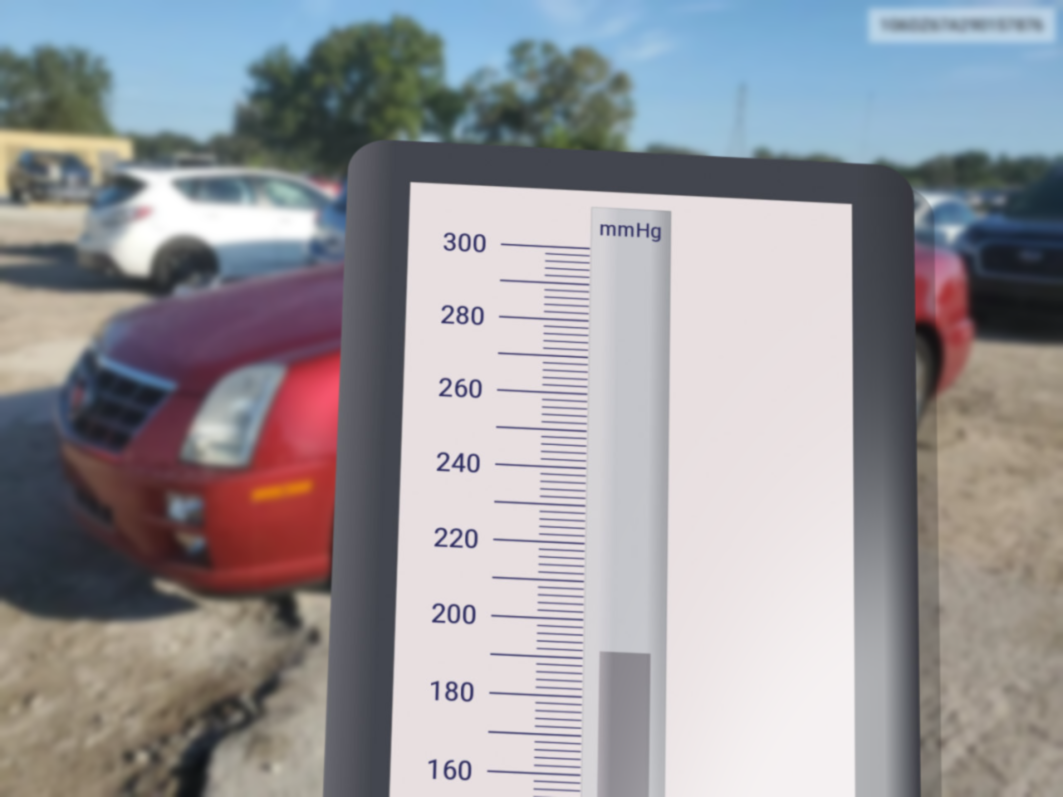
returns 192,mmHg
